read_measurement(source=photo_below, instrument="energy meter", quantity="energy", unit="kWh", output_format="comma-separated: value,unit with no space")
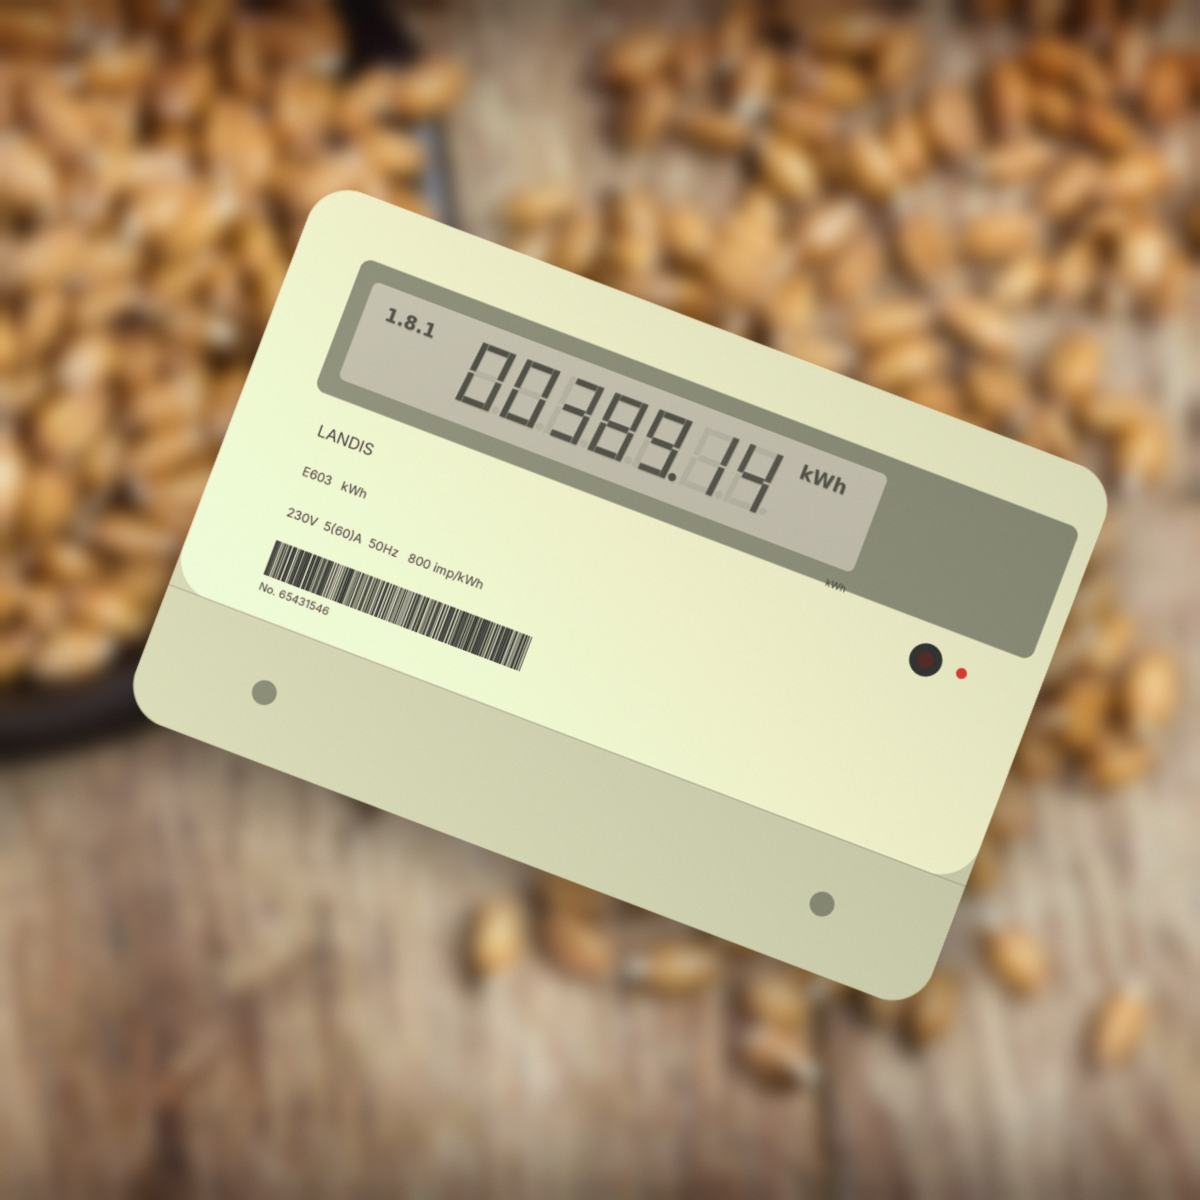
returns 389.14,kWh
